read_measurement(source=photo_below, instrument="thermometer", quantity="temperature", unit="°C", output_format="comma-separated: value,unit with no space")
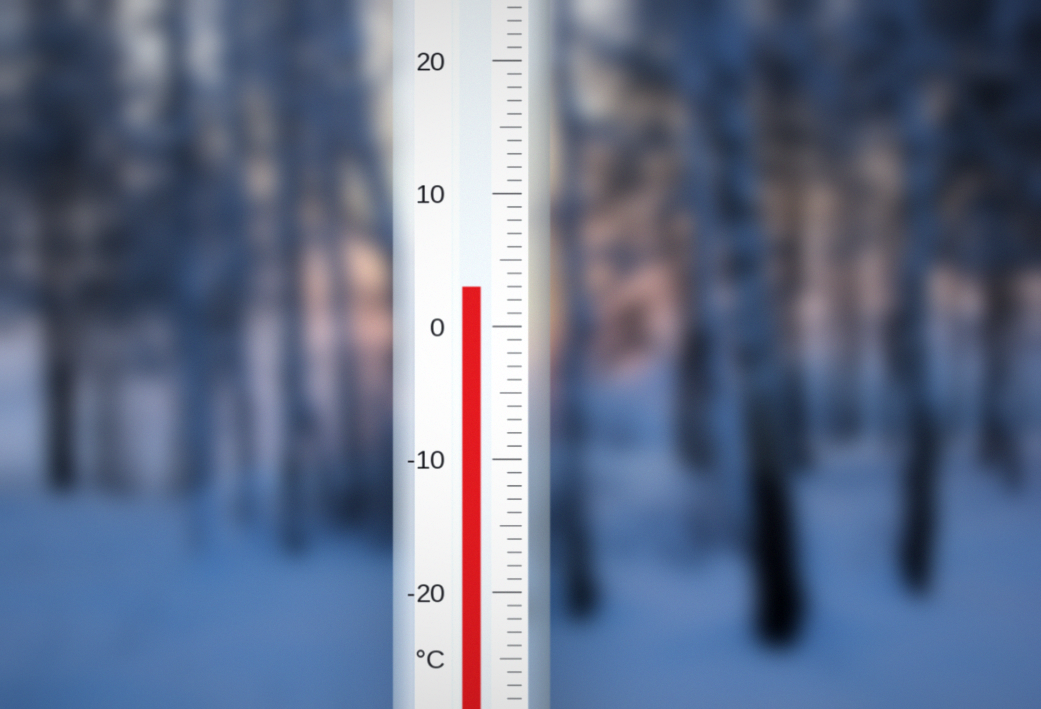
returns 3,°C
